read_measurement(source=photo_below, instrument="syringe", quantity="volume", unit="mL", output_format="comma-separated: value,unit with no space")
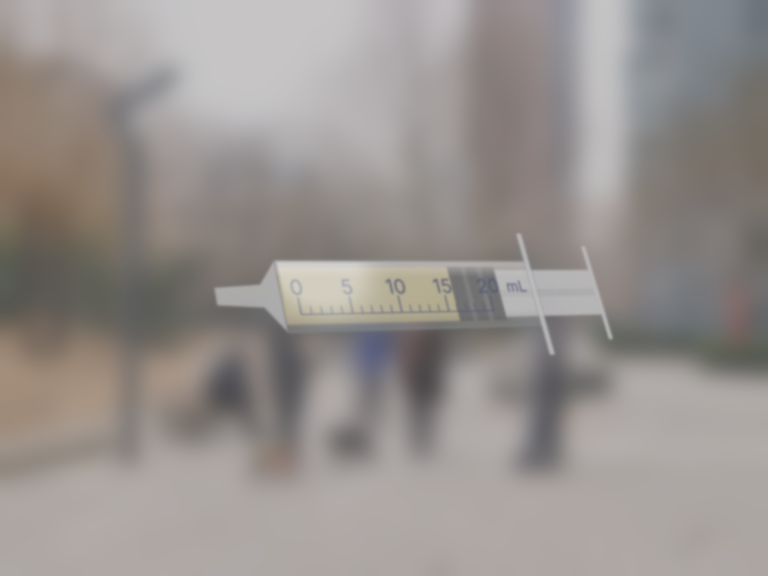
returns 16,mL
